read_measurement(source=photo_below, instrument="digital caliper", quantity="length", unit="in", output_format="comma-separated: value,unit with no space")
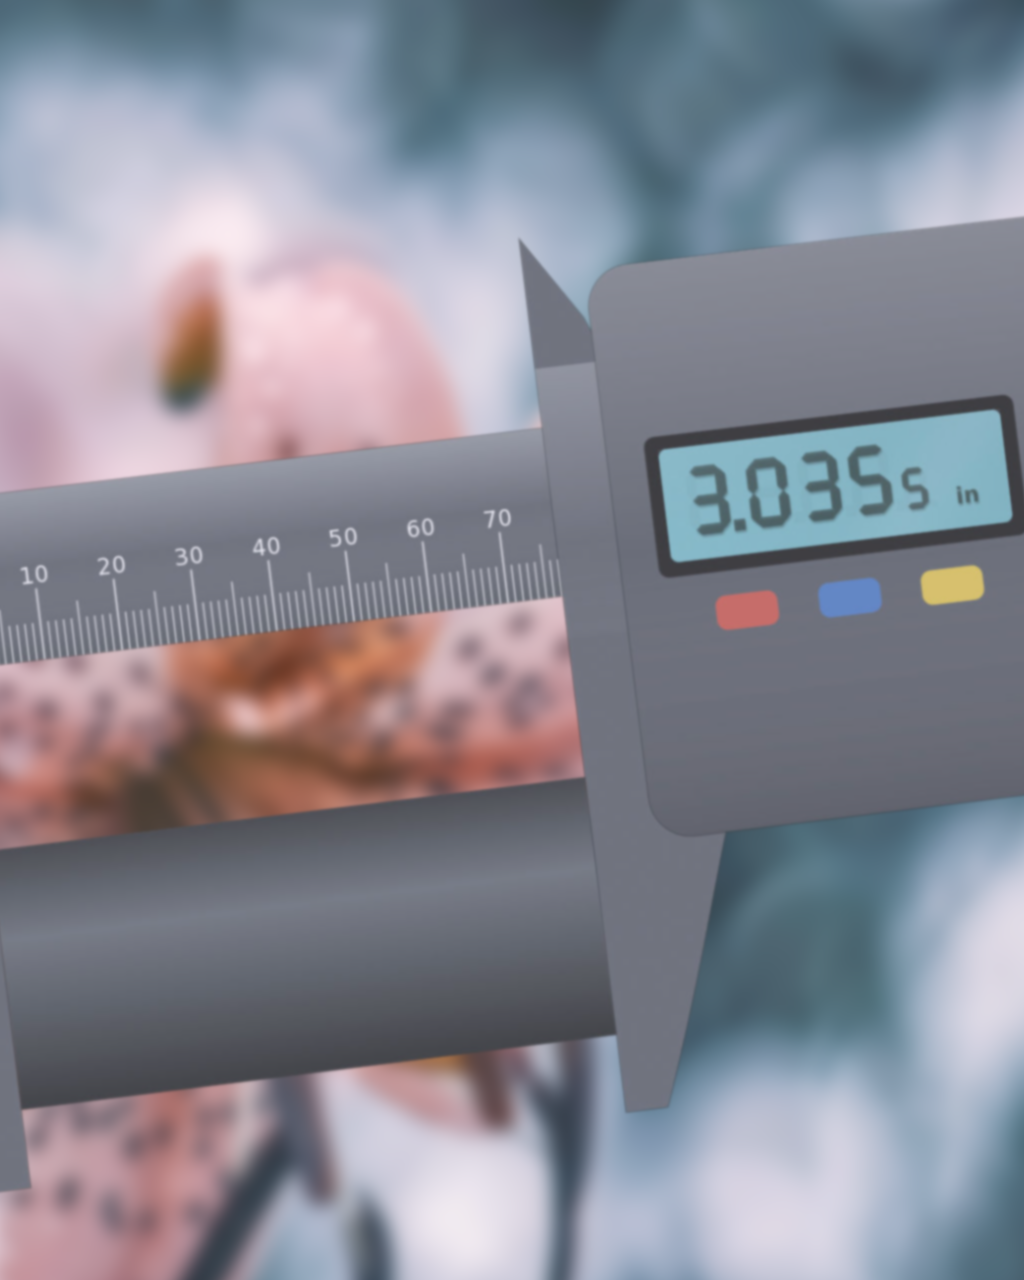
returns 3.0355,in
